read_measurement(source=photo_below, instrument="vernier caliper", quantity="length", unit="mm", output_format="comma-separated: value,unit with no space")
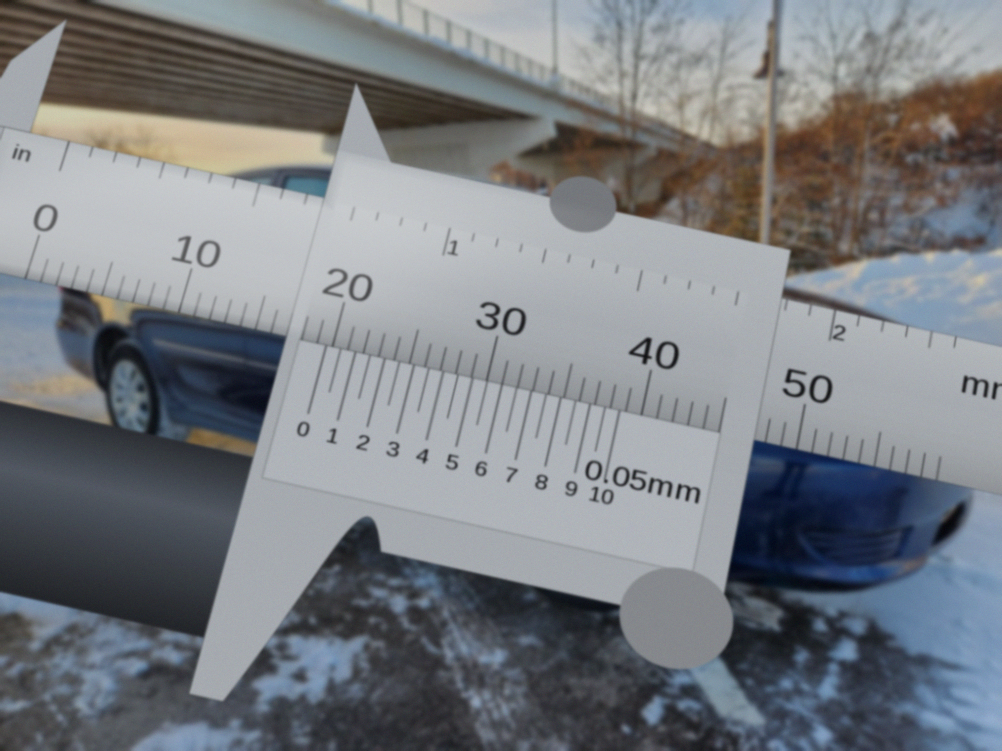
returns 19.6,mm
